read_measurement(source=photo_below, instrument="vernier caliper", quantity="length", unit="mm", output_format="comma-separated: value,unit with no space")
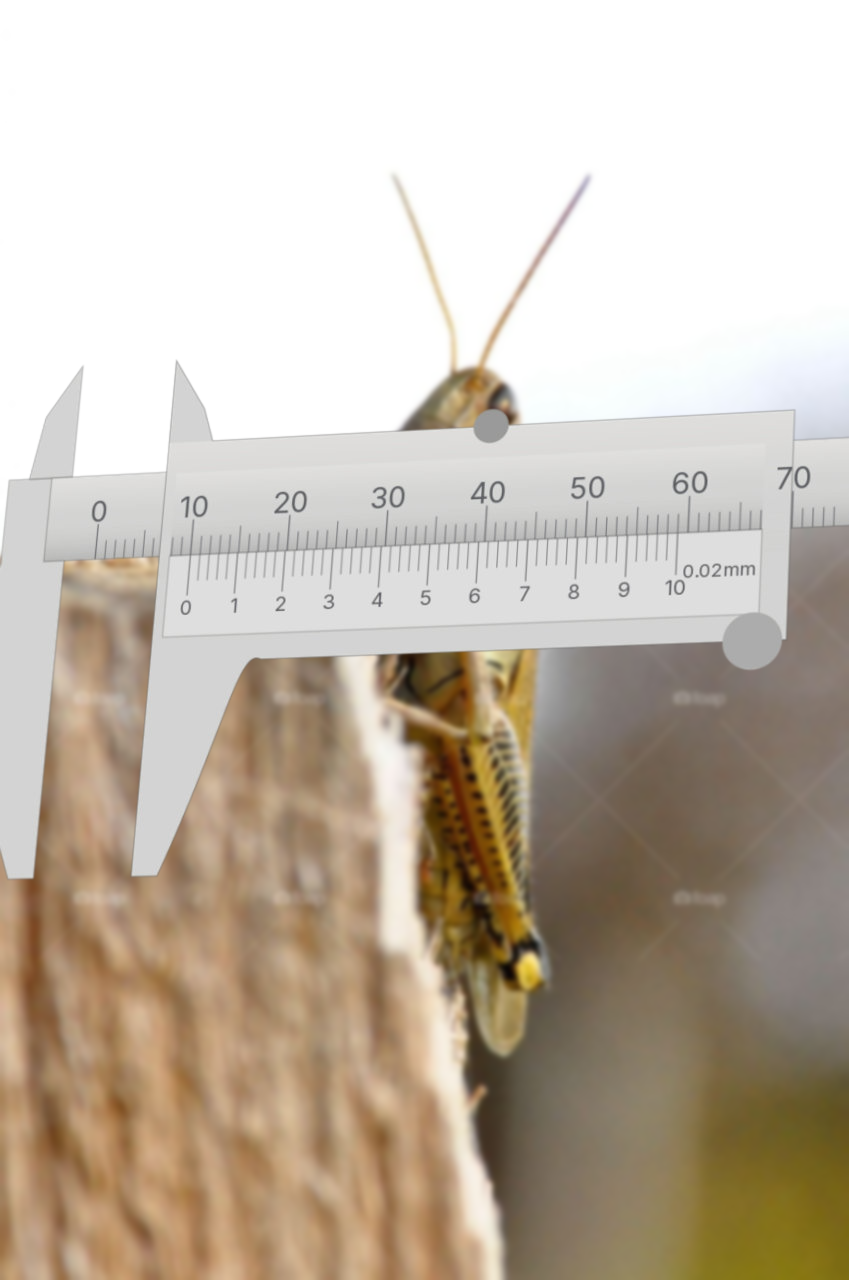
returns 10.0,mm
